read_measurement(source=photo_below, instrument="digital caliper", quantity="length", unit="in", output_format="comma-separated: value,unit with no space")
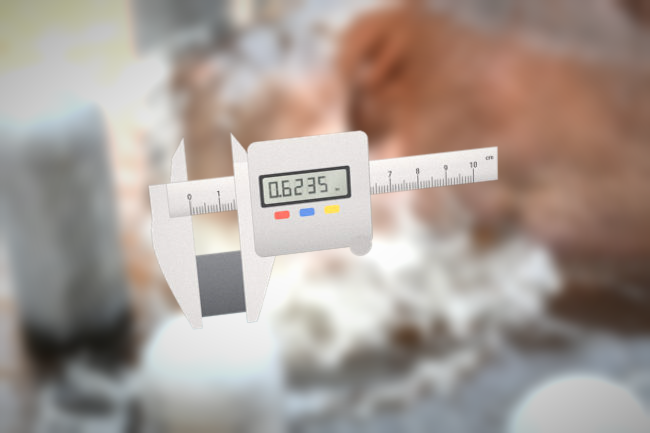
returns 0.6235,in
